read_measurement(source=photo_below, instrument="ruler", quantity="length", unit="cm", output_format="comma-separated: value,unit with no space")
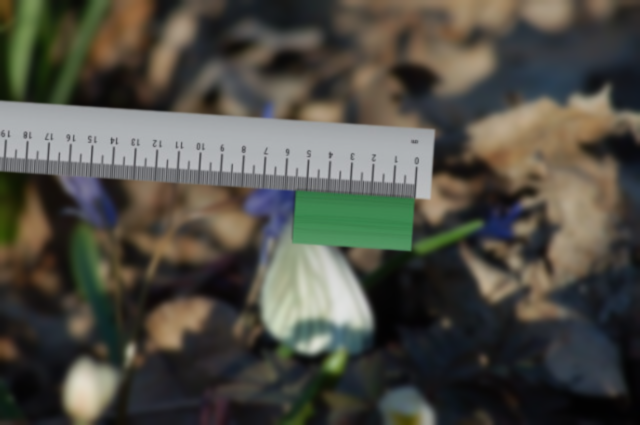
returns 5.5,cm
